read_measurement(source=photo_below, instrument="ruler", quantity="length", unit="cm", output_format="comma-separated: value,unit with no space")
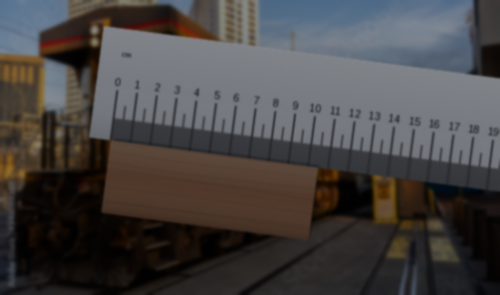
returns 10.5,cm
